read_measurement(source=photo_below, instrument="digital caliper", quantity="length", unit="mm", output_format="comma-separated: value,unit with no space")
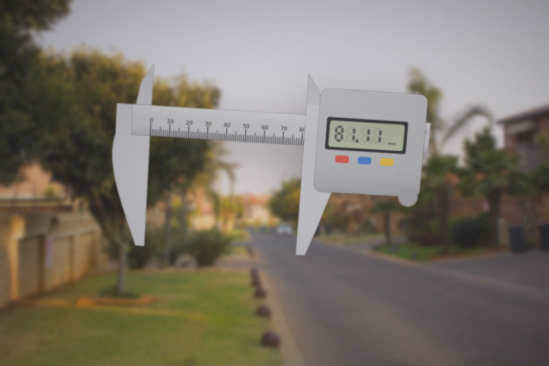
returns 81.11,mm
